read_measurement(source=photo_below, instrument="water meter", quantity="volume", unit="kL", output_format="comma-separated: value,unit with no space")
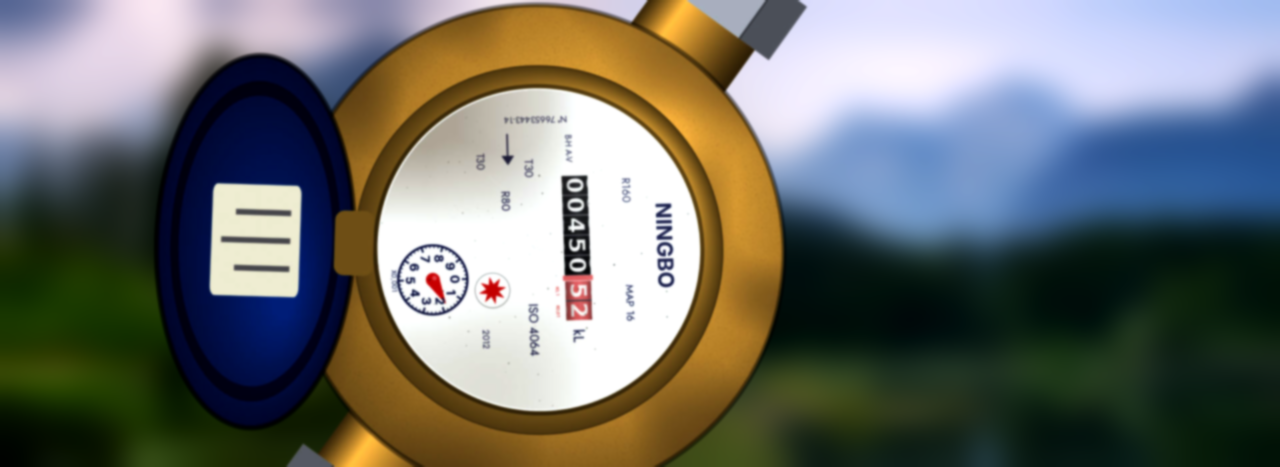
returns 450.521,kL
